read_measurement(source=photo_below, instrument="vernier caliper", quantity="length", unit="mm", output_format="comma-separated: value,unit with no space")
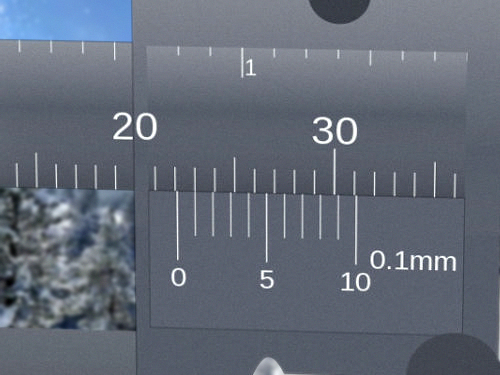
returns 22.1,mm
